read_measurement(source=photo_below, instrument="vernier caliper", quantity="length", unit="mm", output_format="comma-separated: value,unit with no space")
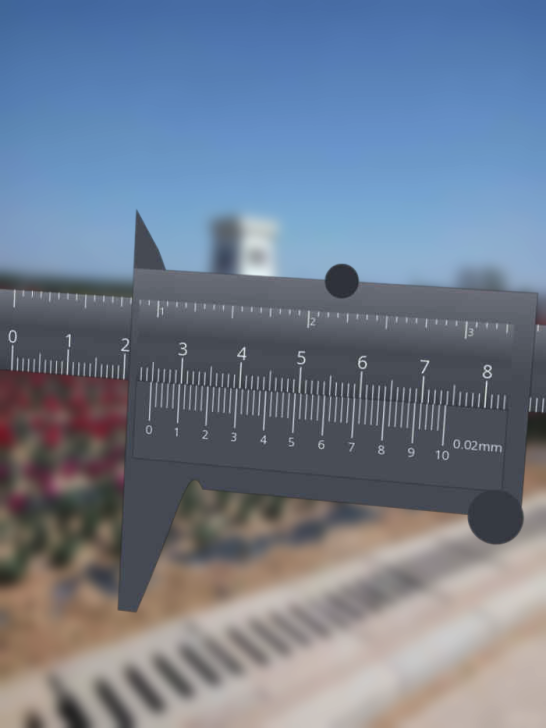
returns 24.8,mm
